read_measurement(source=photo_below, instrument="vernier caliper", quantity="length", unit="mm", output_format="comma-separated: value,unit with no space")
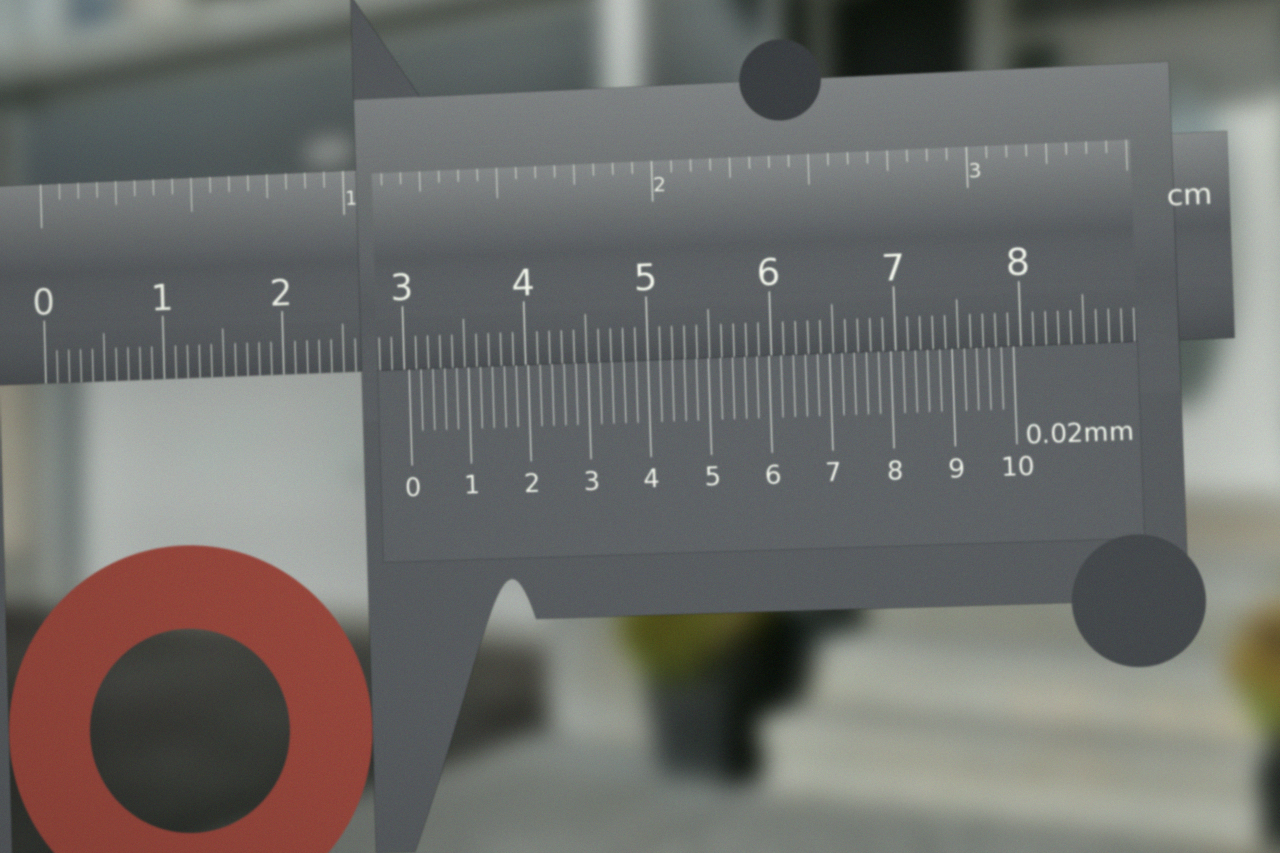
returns 30.4,mm
